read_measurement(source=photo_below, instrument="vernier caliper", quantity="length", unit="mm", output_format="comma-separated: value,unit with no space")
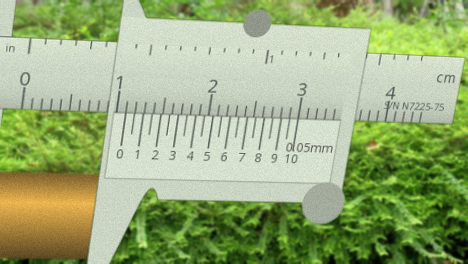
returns 11.0,mm
